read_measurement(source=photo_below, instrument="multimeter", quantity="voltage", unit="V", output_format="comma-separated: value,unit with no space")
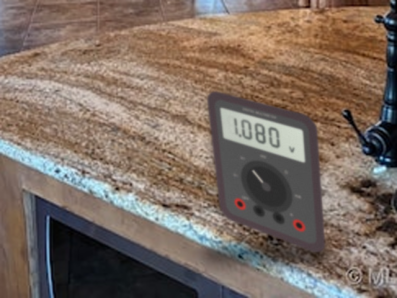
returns 1.080,V
